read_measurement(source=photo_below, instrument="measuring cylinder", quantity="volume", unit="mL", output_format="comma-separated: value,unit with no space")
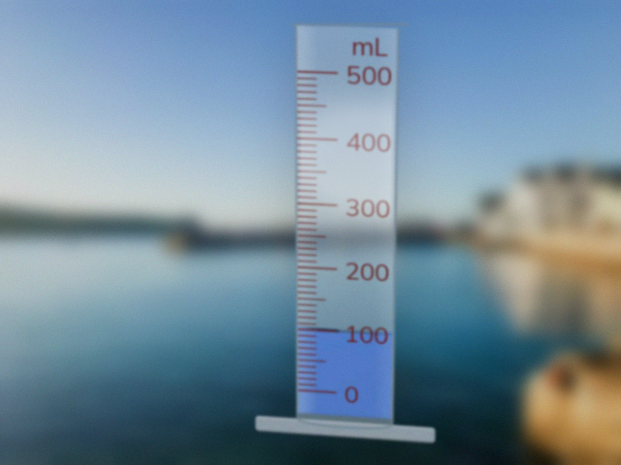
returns 100,mL
